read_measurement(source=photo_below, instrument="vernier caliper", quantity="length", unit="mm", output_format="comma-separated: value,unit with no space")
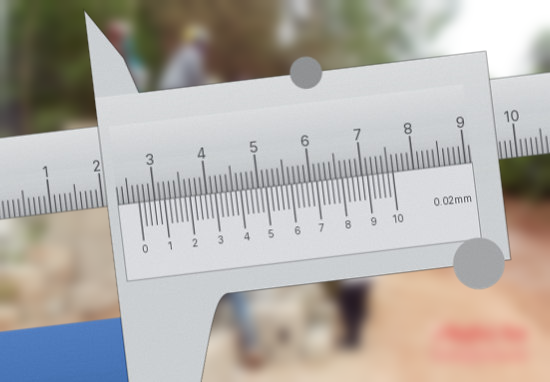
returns 27.0,mm
